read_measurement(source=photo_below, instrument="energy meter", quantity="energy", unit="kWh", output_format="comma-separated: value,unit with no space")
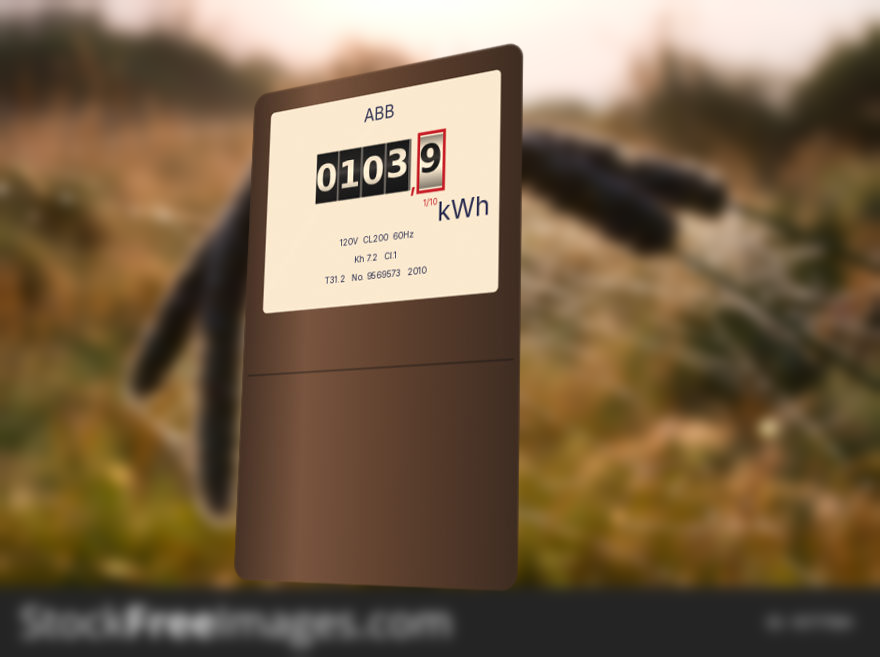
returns 103.9,kWh
